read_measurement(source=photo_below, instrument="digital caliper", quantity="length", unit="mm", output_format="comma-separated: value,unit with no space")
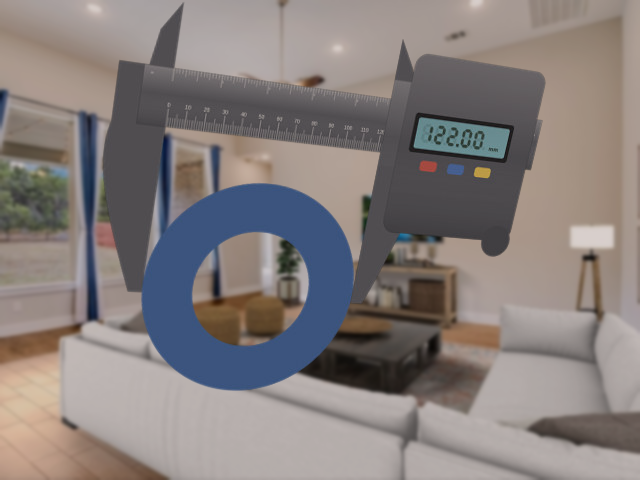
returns 122.00,mm
